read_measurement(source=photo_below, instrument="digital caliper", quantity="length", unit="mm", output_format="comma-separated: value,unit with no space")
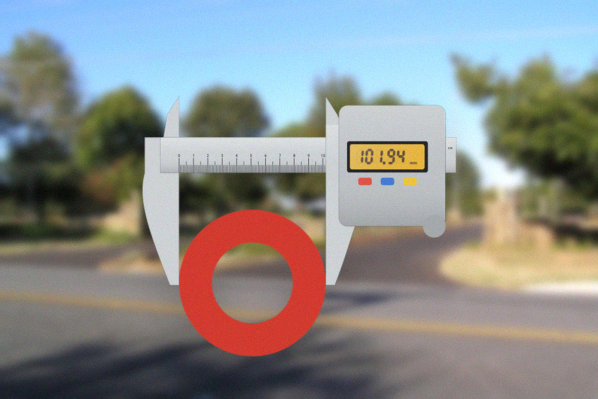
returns 101.94,mm
